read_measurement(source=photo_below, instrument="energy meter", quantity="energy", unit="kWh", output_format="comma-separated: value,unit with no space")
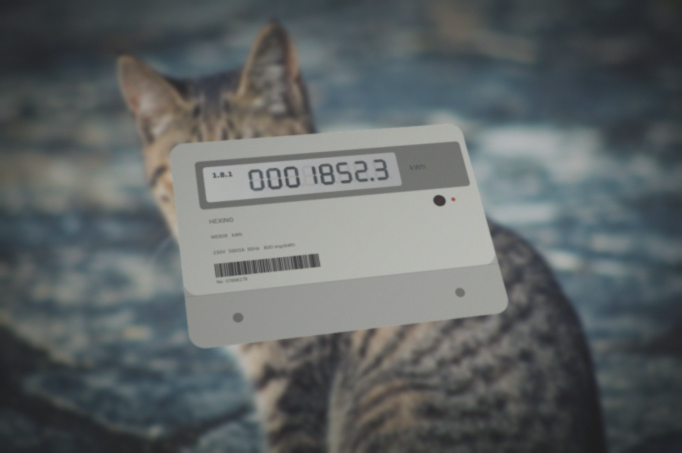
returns 1852.3,kWh
